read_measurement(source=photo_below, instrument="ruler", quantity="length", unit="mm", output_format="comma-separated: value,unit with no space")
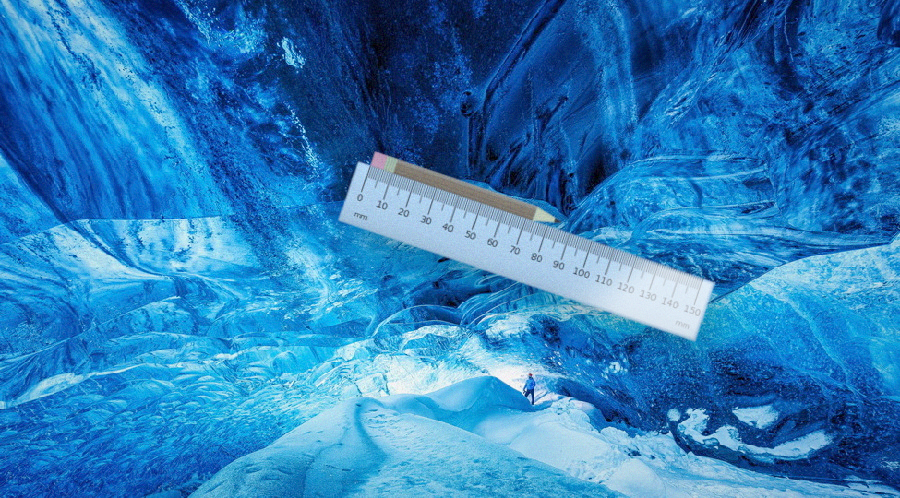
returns 85,mm
